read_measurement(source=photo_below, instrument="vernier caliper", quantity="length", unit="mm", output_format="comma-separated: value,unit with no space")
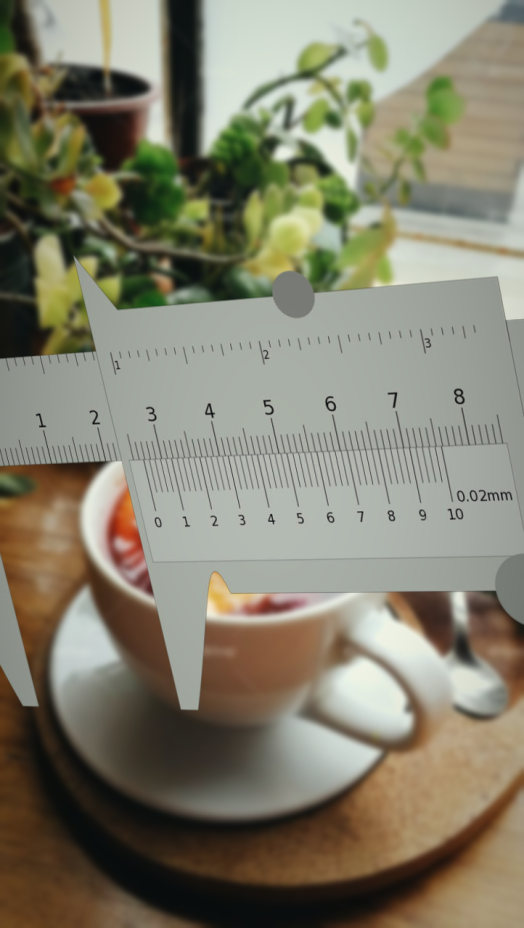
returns 26.8,mm
